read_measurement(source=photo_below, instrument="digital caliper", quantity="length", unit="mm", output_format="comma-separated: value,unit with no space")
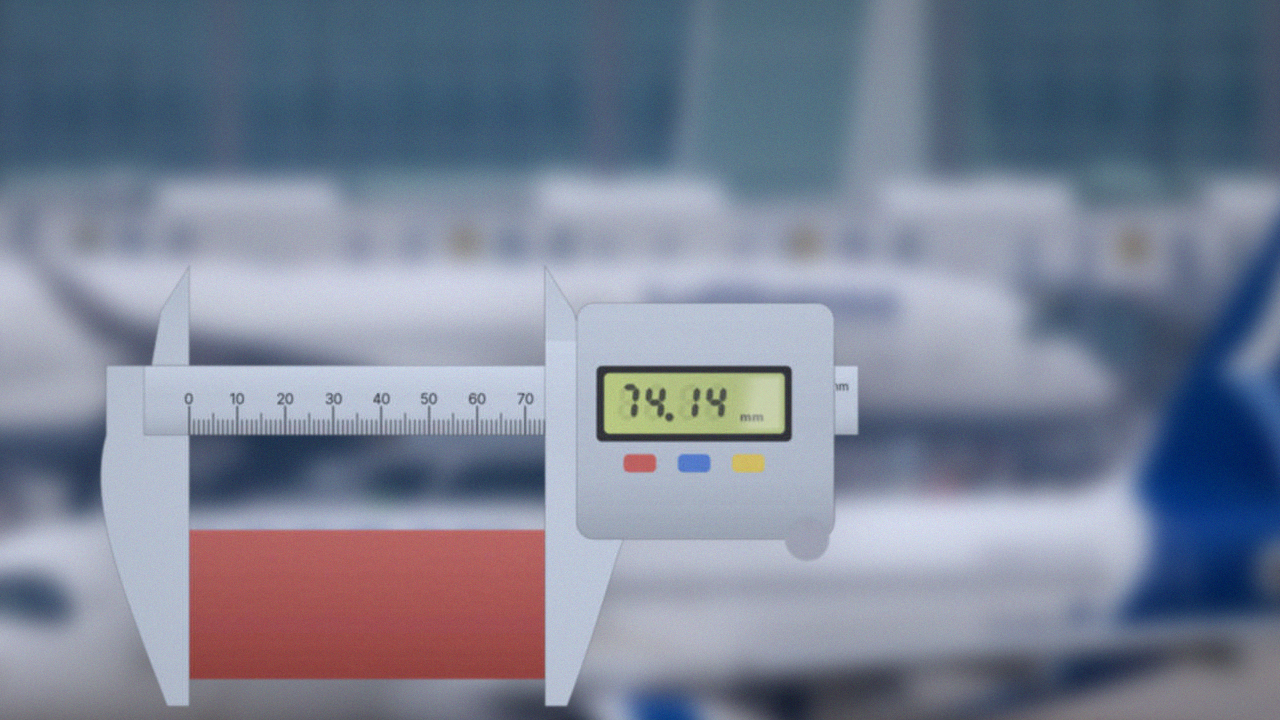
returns 74.14,mm
